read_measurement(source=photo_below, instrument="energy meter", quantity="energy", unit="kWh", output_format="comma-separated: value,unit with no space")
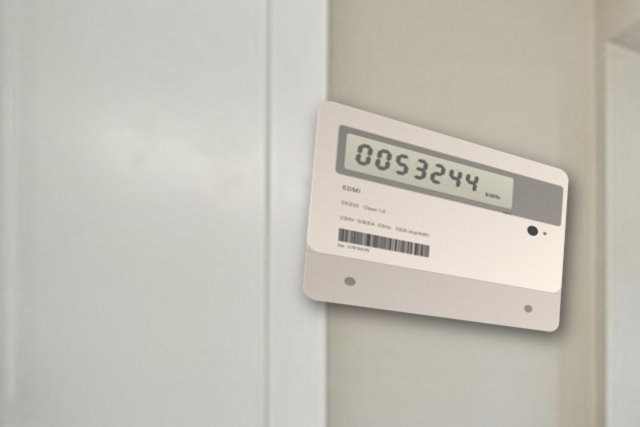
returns 53244,kWh
